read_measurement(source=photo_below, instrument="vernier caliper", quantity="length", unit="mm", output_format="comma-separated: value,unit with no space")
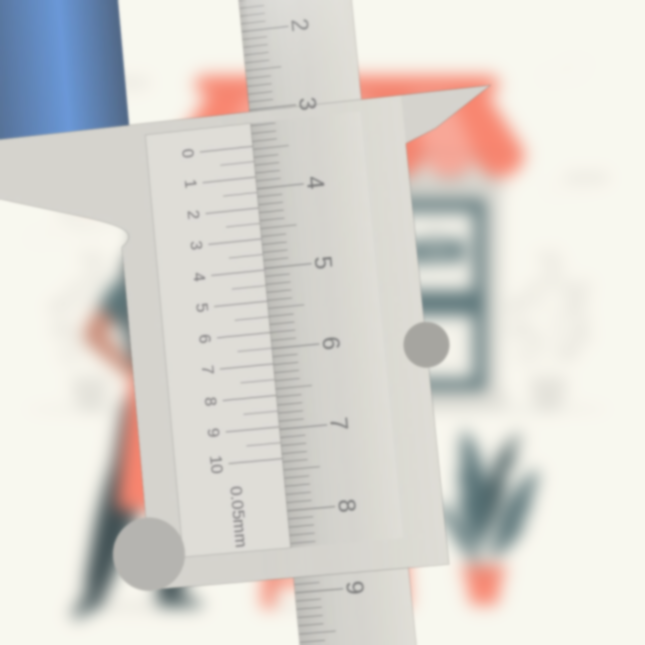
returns 34.6,mm
